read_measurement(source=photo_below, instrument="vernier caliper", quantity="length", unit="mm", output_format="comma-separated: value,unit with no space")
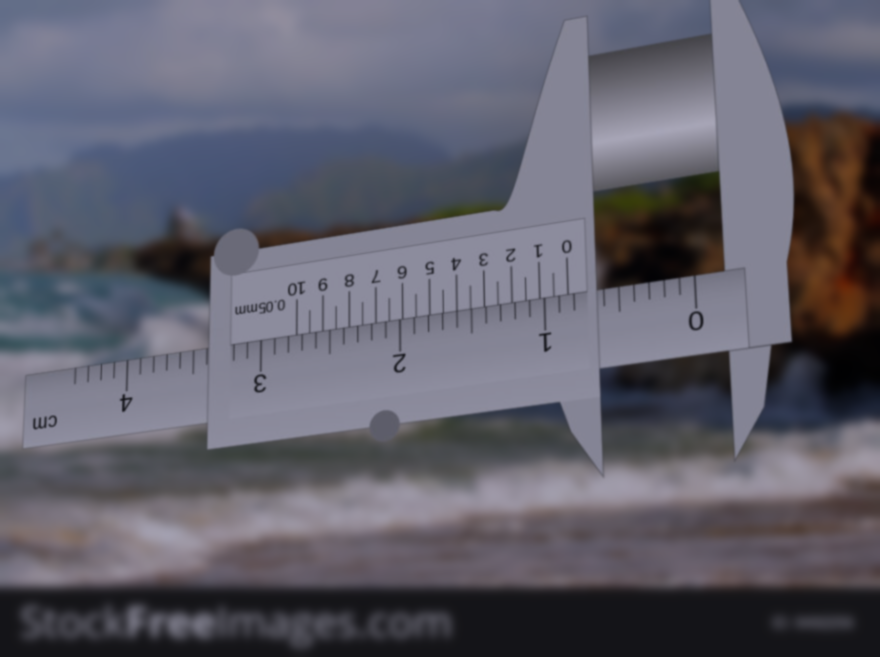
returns 8.4,mm
